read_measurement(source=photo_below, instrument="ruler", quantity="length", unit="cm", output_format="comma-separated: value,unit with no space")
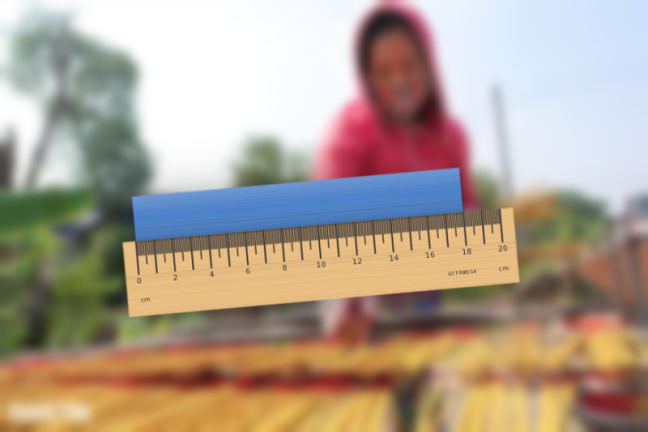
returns 18,cm
